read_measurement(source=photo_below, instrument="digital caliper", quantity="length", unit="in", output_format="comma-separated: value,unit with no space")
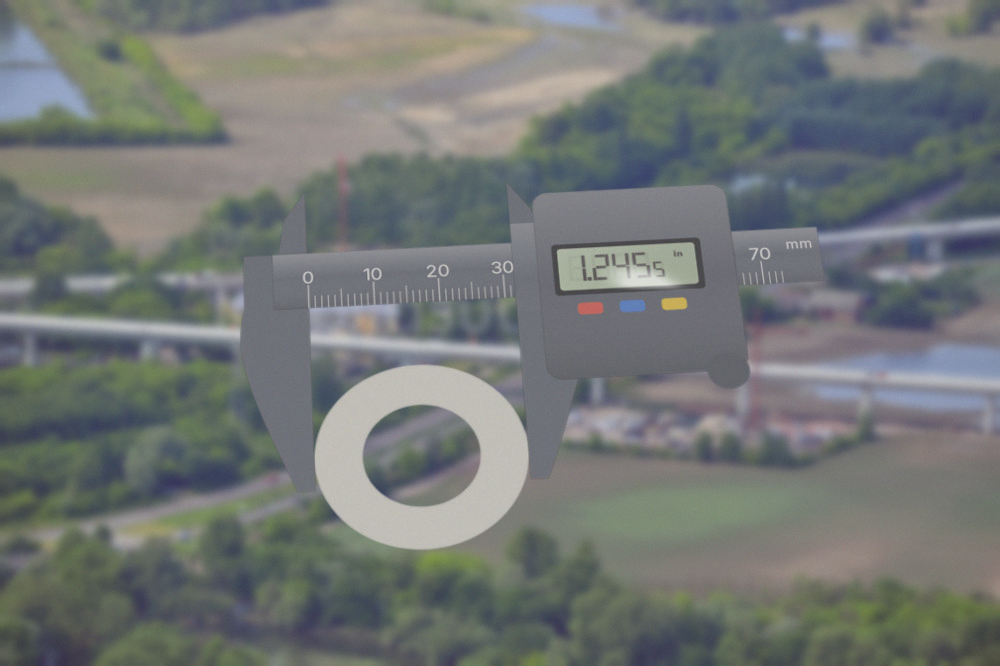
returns 1.2455,in
